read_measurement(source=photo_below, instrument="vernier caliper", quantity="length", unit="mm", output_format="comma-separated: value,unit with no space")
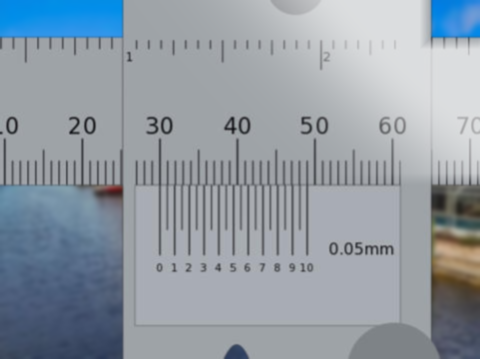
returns 30.0,mm
